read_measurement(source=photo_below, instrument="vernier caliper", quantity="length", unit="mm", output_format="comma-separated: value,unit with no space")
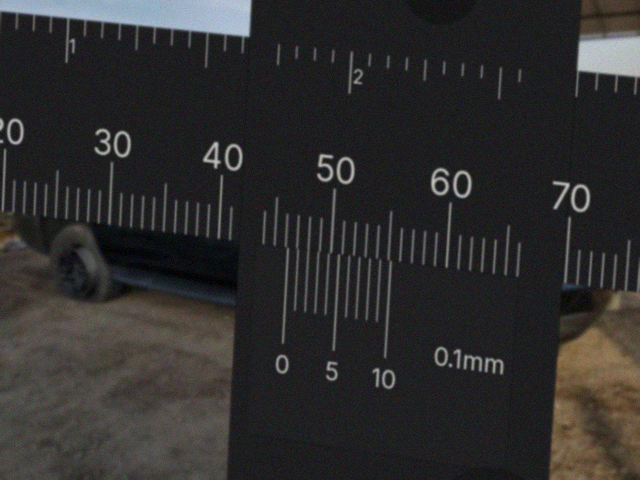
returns 46.2,mm
